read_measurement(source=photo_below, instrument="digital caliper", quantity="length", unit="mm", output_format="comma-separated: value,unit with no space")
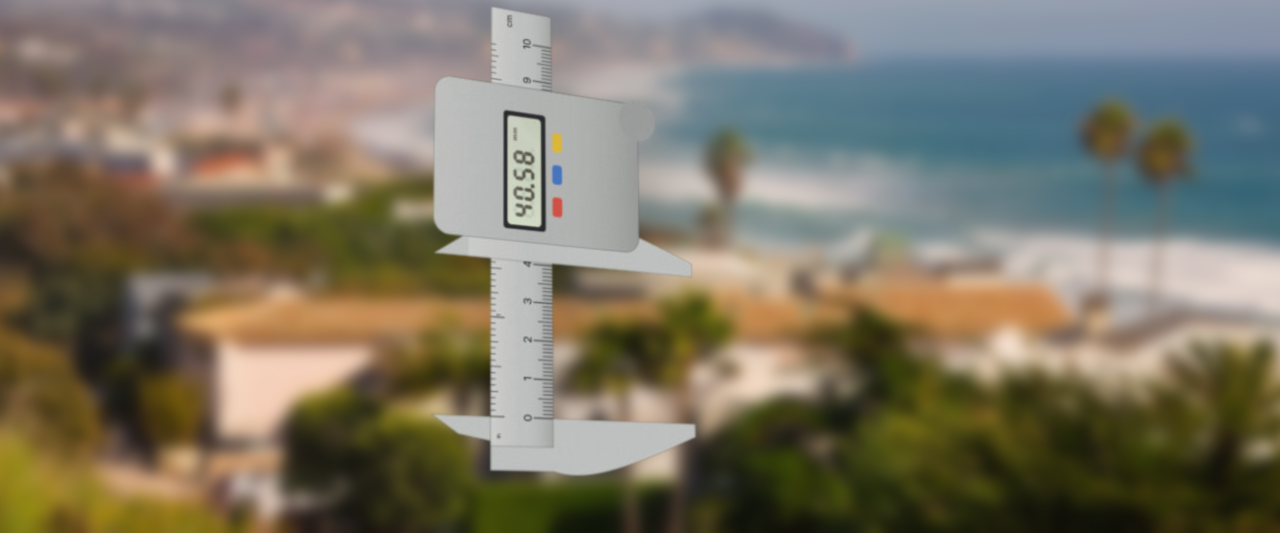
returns 40.58,mm
